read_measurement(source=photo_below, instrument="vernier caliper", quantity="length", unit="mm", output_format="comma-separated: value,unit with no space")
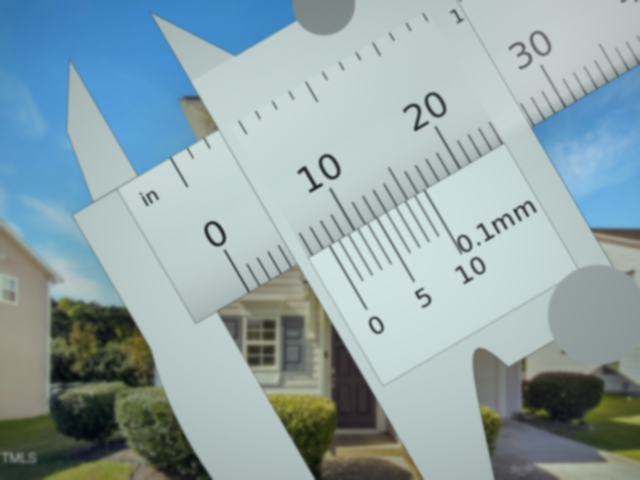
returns 7.6,mm
